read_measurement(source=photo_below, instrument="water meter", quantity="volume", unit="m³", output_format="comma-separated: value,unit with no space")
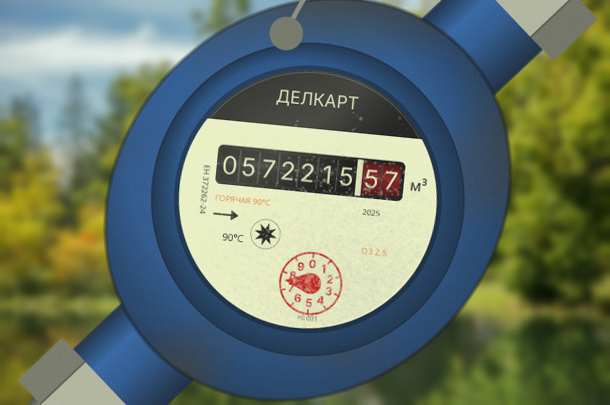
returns 572215.577,m³
